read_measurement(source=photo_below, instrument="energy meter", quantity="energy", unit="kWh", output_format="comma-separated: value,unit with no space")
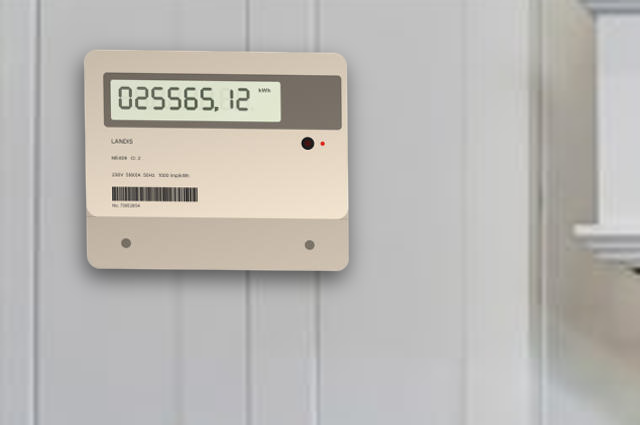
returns 25565.12,kWh
